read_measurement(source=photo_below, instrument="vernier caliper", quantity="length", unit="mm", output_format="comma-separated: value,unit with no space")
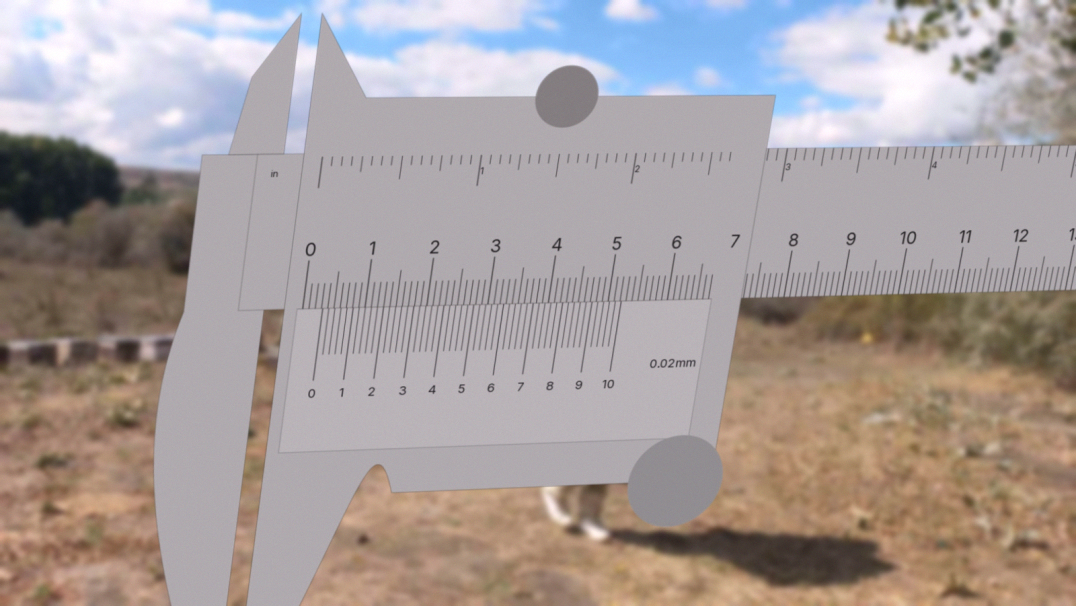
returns 3.2,mm
